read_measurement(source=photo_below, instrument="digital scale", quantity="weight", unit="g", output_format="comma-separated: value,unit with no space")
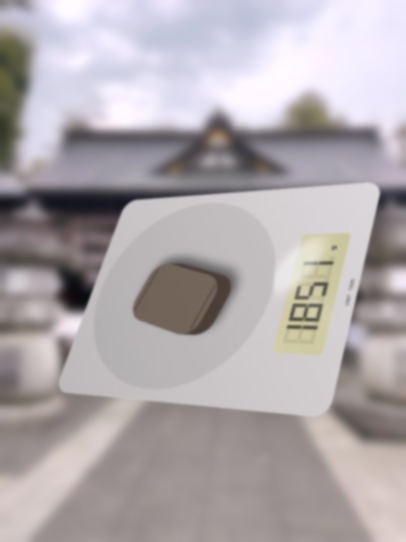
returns 1851,g
